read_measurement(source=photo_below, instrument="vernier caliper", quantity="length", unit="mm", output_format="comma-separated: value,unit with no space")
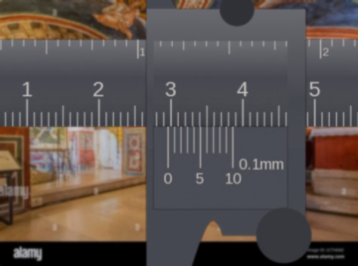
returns 29.6,mm
